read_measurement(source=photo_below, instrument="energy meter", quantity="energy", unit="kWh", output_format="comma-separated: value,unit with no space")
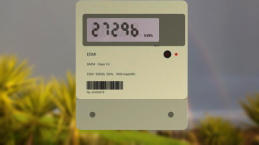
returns 27296,kWh
